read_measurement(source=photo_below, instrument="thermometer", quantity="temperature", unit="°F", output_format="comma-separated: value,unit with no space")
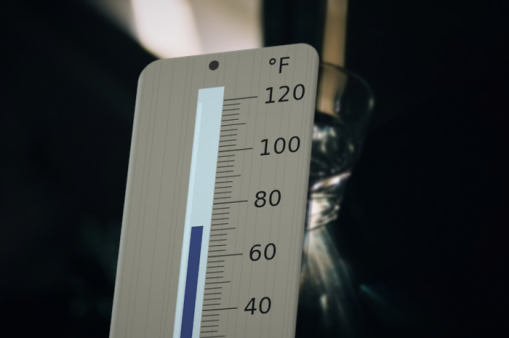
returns 72,°F
